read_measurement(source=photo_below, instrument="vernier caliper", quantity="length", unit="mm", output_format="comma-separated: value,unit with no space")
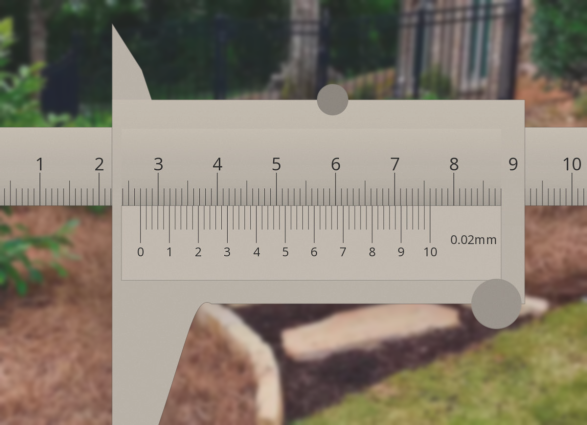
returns 27.0,mm
